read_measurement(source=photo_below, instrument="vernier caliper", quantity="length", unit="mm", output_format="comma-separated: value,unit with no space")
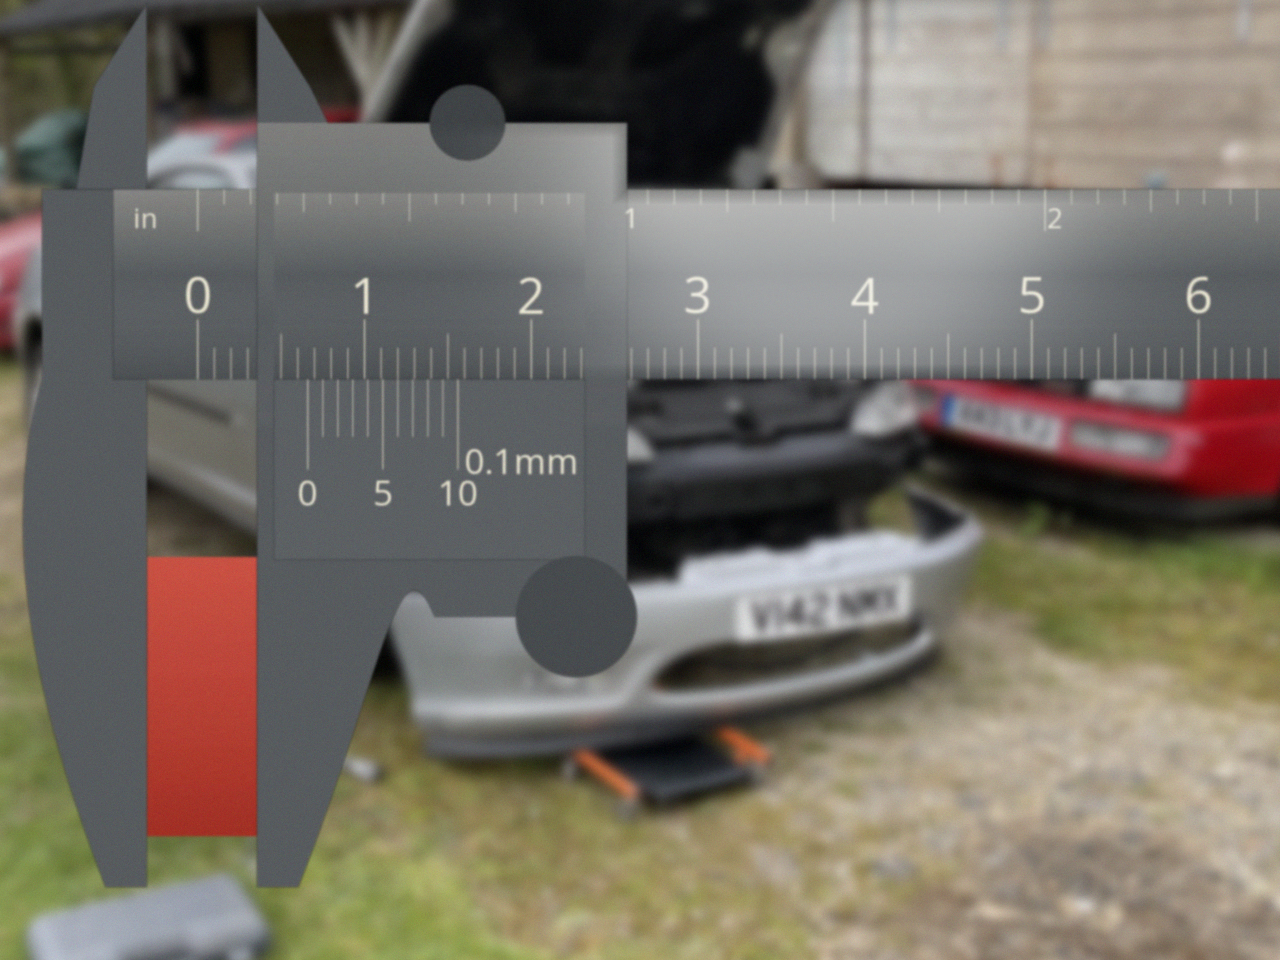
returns 6.6,mm
